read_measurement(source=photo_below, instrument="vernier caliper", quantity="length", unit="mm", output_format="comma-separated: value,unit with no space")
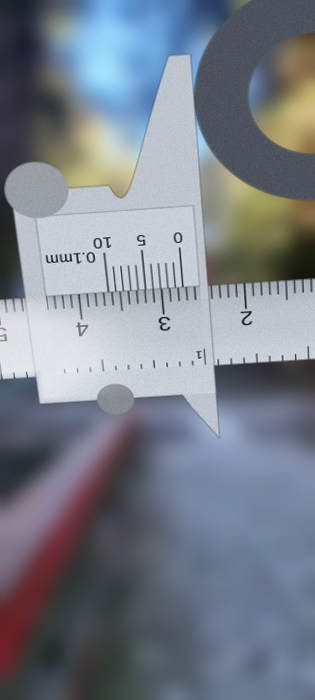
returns 27.4,mm
